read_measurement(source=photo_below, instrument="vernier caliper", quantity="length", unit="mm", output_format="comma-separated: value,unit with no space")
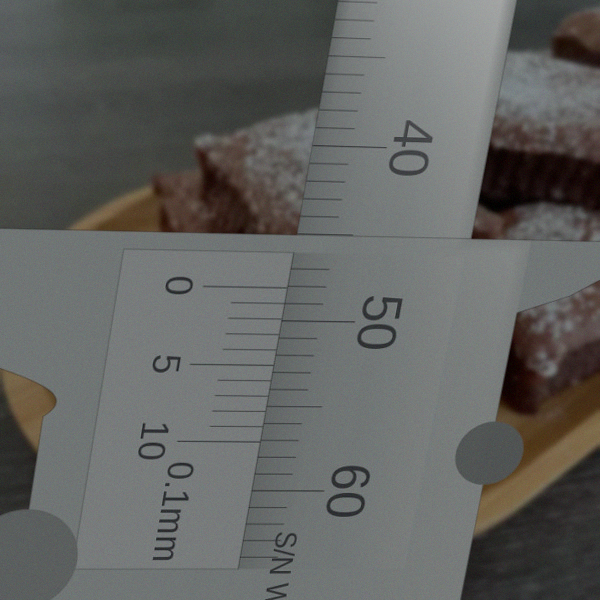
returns 48.1,mm
